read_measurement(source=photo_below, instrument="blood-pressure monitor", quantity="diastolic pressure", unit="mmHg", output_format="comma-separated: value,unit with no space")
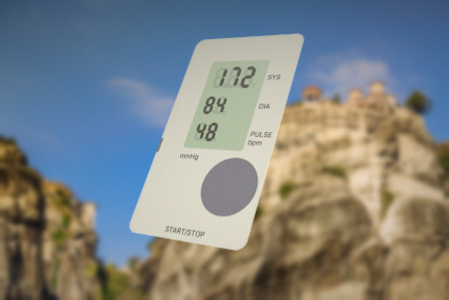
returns 84,mmHg
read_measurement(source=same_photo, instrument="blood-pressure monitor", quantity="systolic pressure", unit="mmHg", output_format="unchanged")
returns 172,mmHg
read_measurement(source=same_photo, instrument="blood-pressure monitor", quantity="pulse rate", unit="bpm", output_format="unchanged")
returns 48,bpm
